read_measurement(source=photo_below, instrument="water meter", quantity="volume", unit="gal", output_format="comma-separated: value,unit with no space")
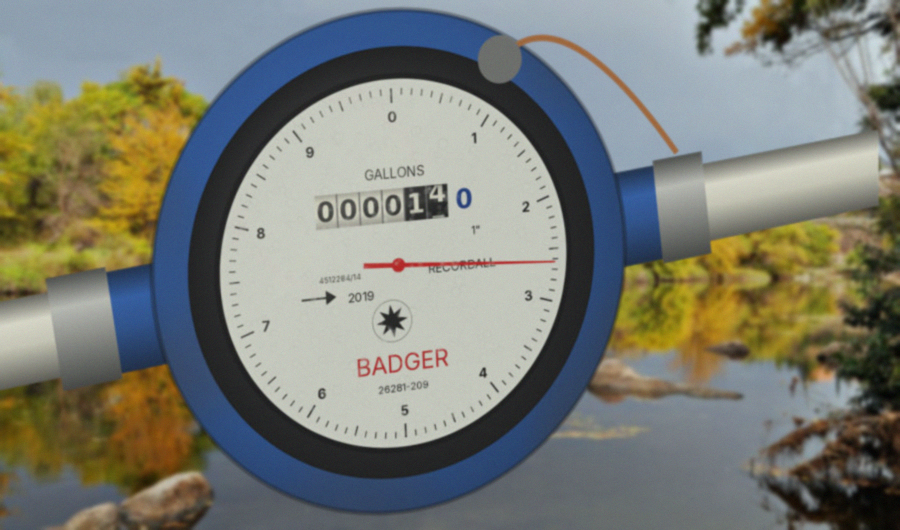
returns 142.6,gal
